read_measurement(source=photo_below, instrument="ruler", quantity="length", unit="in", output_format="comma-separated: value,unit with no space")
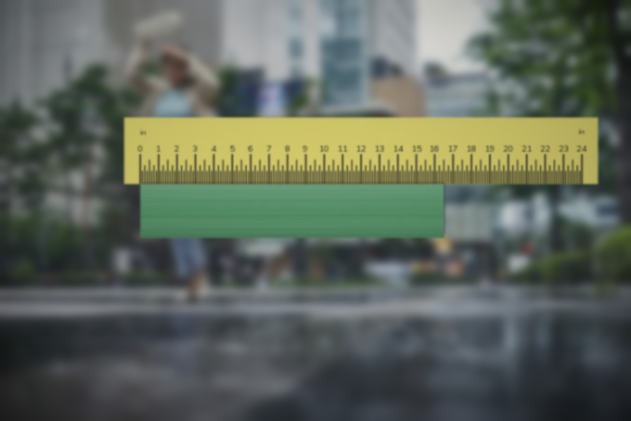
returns 16.5,in
